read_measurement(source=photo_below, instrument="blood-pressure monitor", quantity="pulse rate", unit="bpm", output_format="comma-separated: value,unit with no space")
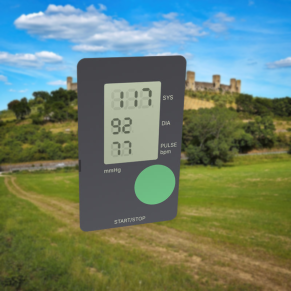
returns 77,bpm
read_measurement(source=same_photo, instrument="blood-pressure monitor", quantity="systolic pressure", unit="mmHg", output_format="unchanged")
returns 117,mmHg
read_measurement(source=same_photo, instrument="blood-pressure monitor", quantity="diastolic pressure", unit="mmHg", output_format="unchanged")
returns 92,mmHg
